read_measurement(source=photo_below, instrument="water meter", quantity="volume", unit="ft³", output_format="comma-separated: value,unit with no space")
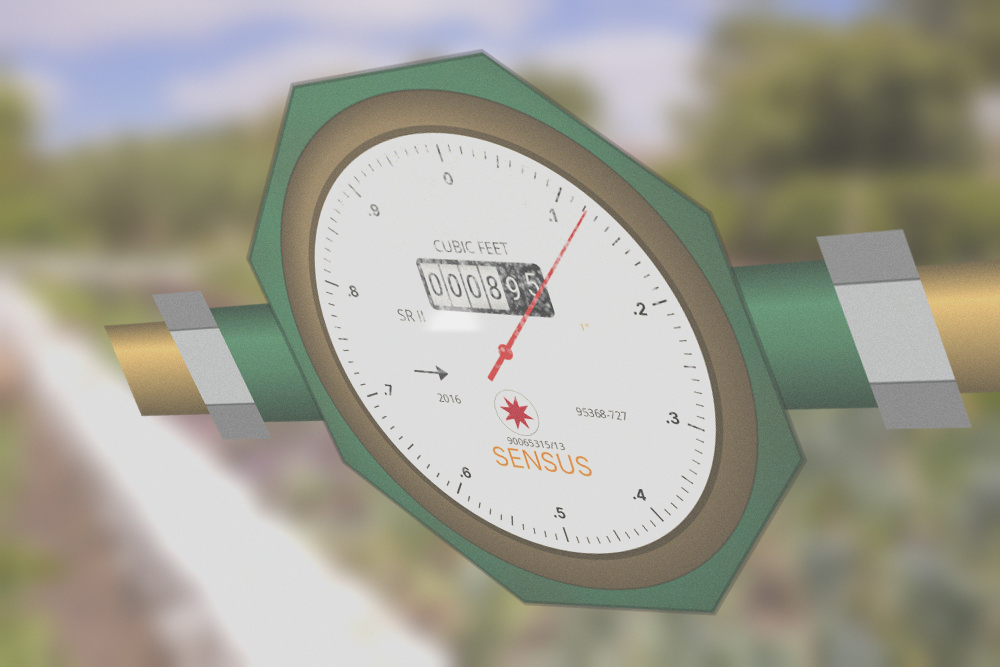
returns 895.12,ft³
